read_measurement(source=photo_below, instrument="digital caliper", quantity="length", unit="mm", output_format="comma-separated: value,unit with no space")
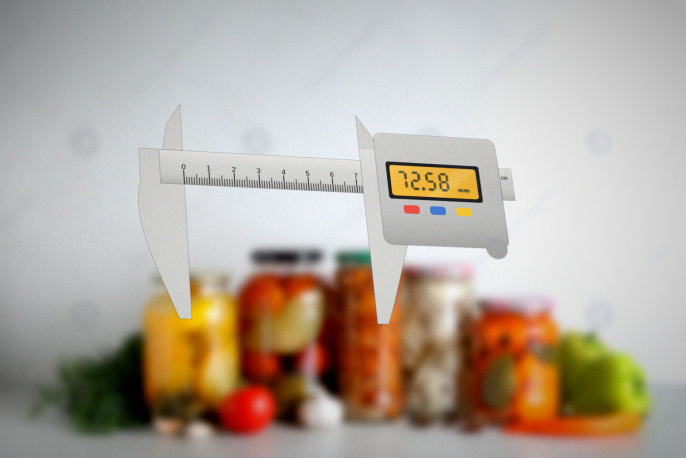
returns 72.58,mm
